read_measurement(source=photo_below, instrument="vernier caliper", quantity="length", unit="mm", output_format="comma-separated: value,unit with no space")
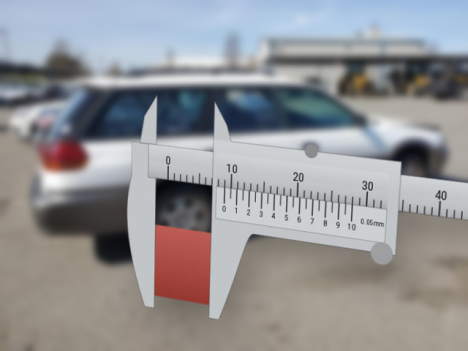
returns 9.0,mm
